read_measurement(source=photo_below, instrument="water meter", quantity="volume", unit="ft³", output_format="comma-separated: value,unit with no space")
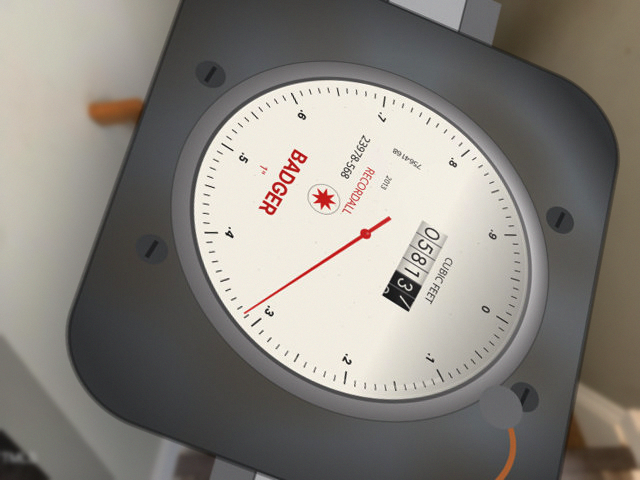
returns 58137.31,ft³
